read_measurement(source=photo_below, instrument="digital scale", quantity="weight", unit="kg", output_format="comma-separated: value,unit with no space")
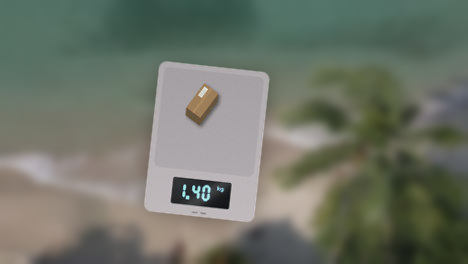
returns 1.40,kg
